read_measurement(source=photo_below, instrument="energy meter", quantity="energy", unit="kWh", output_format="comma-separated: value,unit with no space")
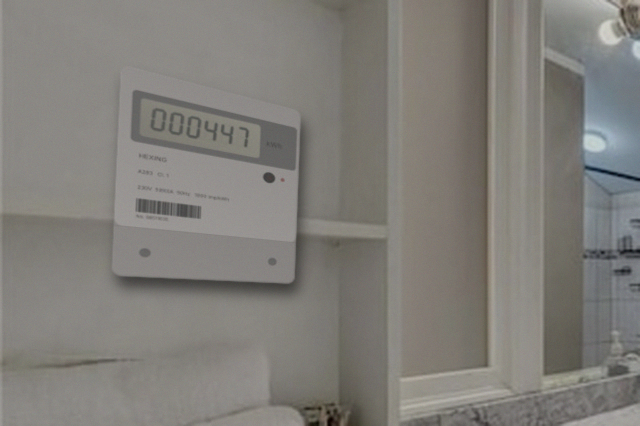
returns 447,kWh
